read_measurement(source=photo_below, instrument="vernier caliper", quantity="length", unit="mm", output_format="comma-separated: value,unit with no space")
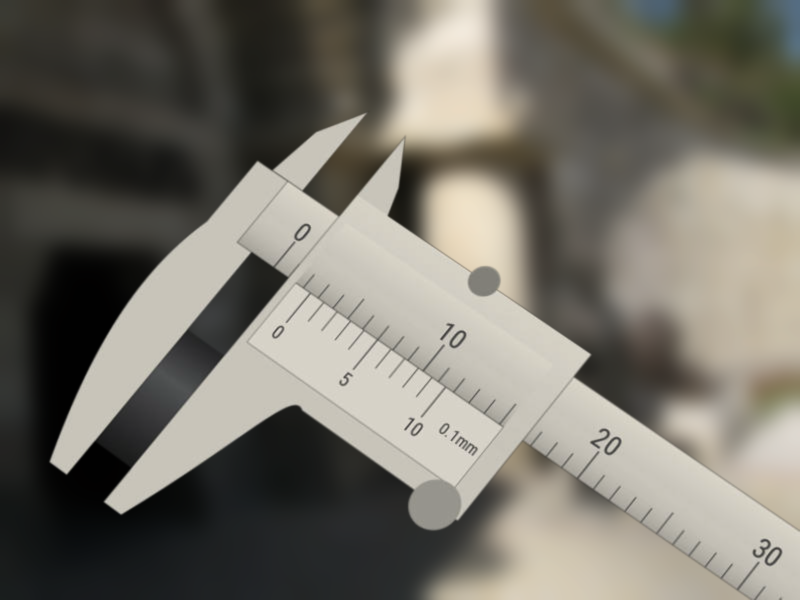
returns 2.5,mm
